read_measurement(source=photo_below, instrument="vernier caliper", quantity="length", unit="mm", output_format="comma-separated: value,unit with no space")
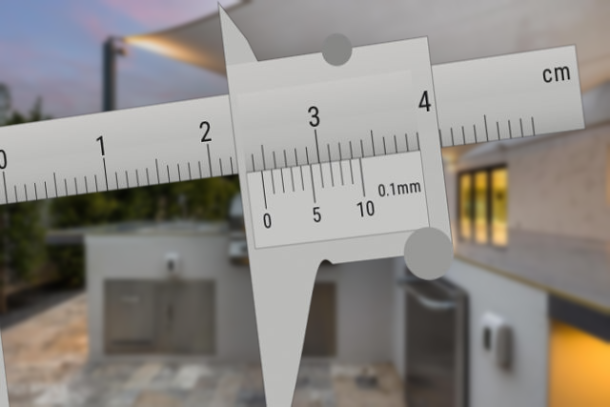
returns 24.7,mm
